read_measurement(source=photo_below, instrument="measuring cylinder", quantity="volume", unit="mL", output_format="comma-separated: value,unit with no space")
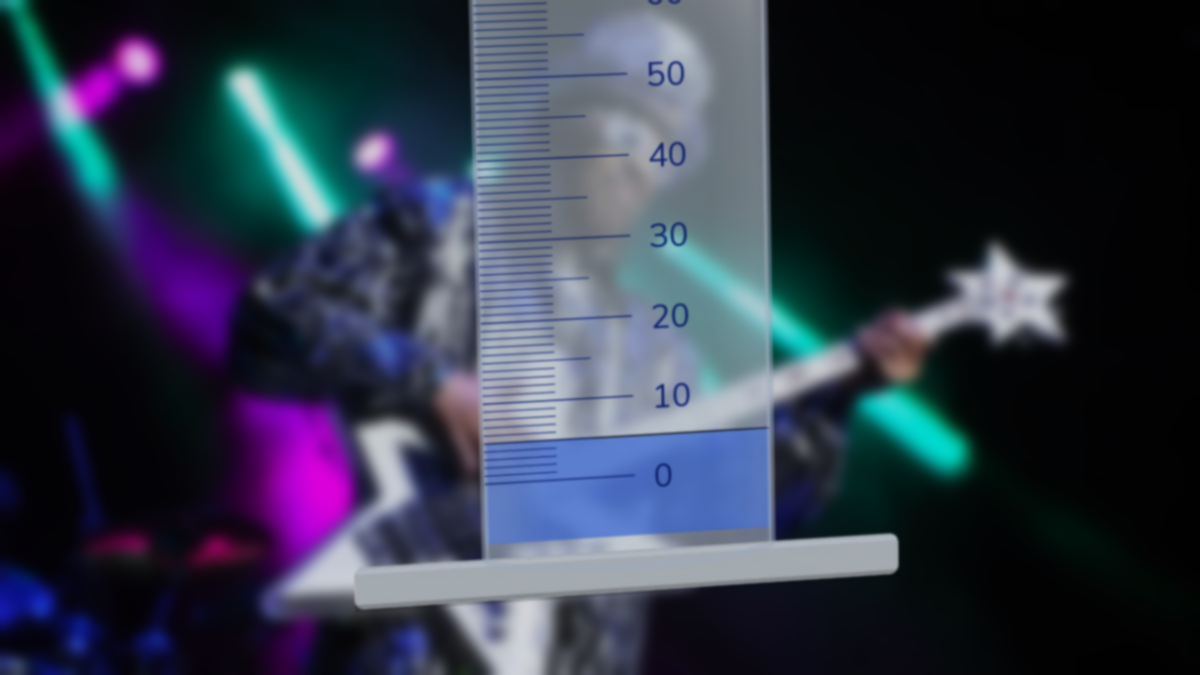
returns 5,mL
